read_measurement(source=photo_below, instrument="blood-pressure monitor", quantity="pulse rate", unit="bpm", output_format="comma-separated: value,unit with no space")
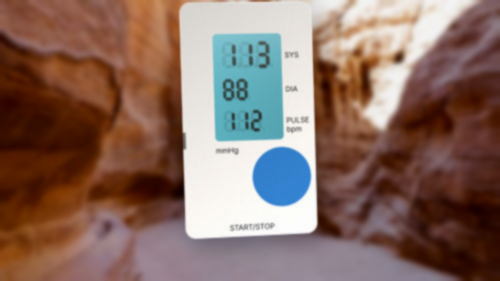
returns 112,bpm
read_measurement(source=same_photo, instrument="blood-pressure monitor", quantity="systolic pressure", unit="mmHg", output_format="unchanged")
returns 113,mmHg
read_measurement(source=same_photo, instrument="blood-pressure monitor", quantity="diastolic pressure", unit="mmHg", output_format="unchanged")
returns 88,mmHg
